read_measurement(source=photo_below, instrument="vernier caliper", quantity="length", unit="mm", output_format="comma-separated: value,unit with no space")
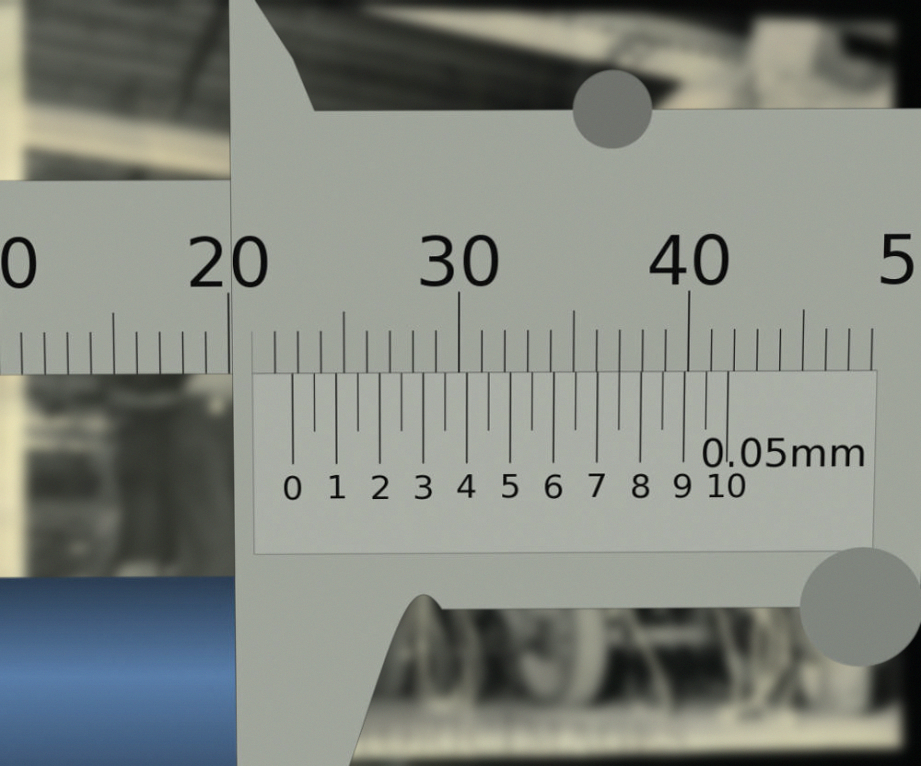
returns 22.75,mm
